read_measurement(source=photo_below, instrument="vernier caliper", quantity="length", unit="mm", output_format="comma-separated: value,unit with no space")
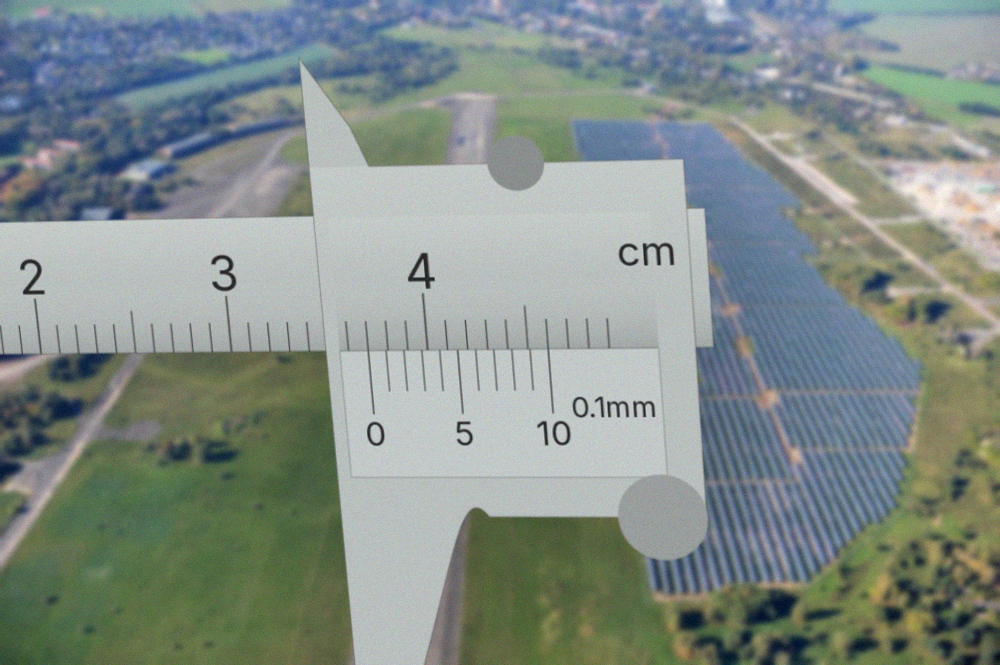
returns 37.0,mm
